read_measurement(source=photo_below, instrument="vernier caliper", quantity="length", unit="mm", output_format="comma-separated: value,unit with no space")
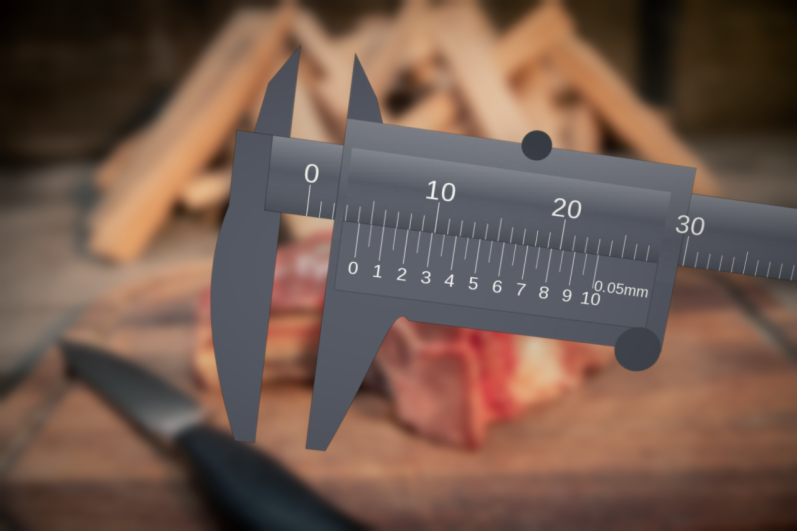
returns 4.1,mm
